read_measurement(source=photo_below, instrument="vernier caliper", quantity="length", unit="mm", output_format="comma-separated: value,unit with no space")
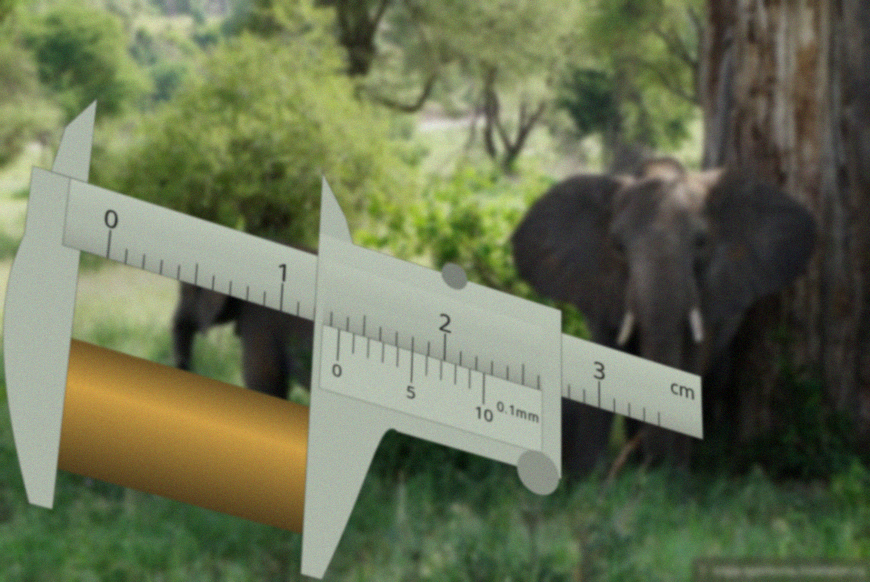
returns 13.5,mm
